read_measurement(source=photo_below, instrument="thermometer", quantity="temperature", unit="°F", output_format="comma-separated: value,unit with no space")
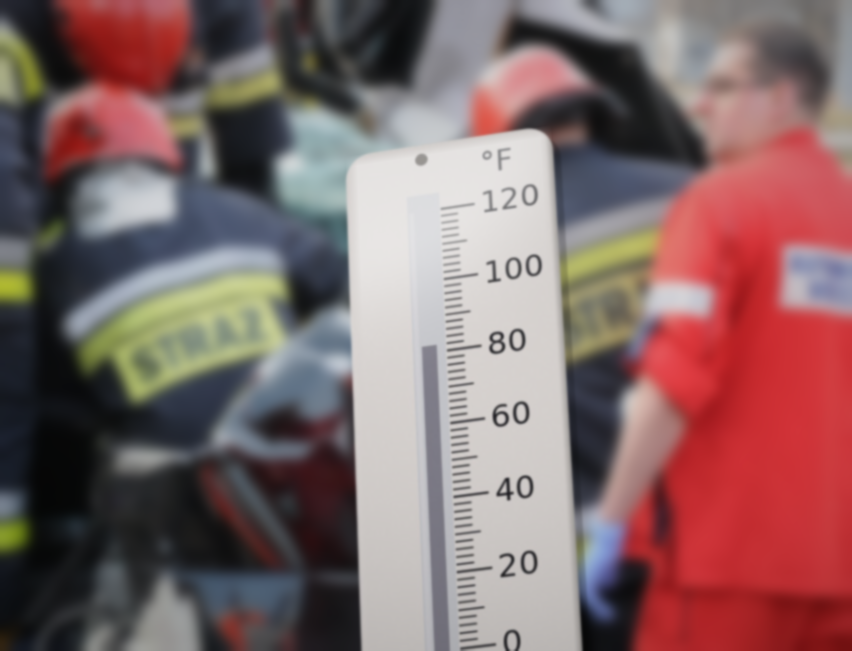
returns 82,°F
